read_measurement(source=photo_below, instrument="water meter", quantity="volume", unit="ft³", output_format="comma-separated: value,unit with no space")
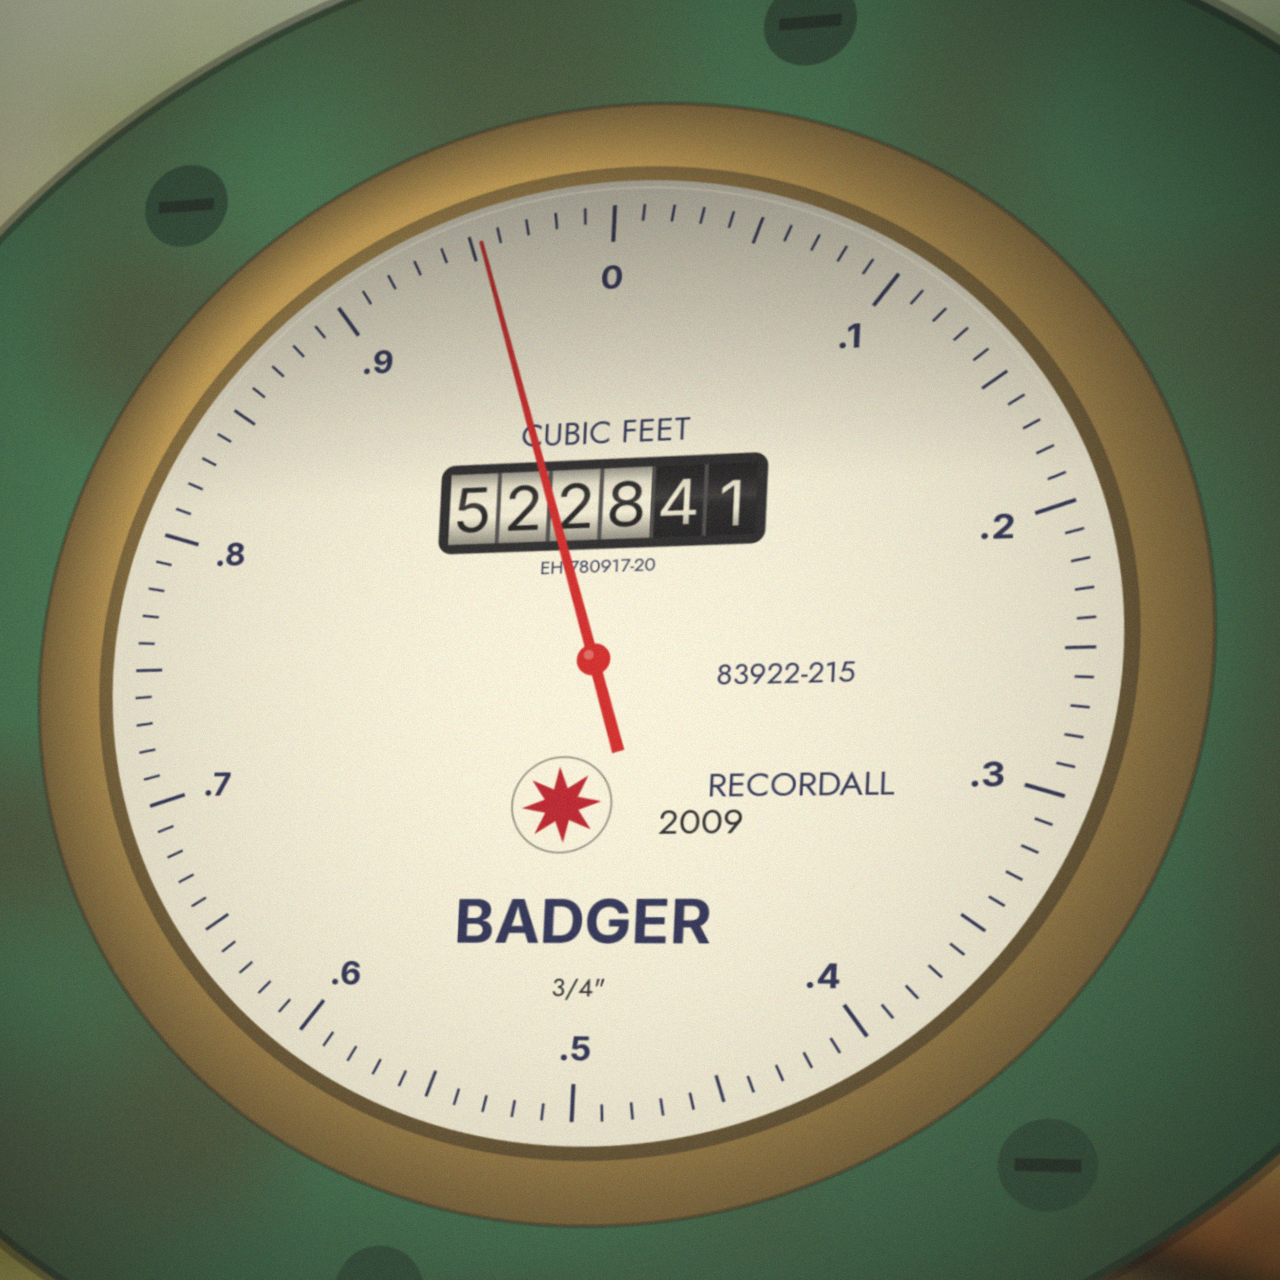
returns 522840.95,ft³
